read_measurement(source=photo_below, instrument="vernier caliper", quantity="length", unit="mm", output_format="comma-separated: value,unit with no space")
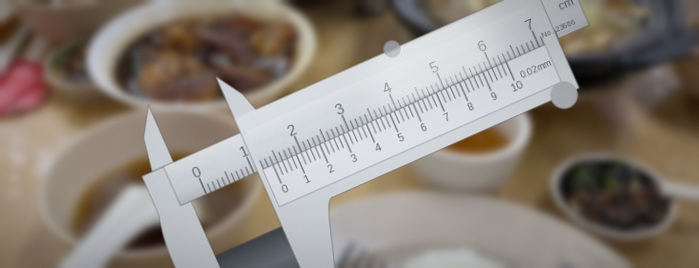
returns 14.0,mm
